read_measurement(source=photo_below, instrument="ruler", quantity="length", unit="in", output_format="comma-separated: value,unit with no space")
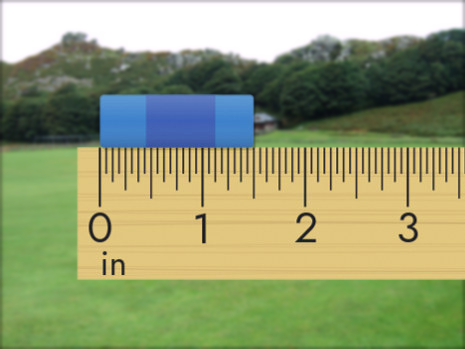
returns 1.5,in
